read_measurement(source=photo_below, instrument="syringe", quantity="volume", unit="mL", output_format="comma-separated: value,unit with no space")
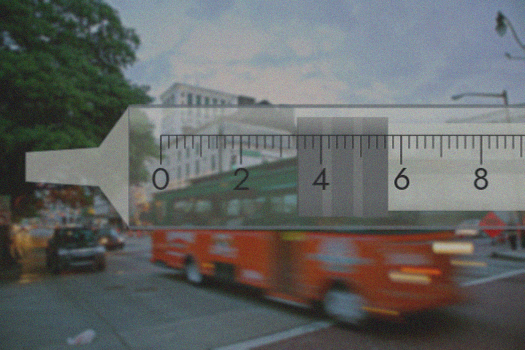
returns 3.4,mL
